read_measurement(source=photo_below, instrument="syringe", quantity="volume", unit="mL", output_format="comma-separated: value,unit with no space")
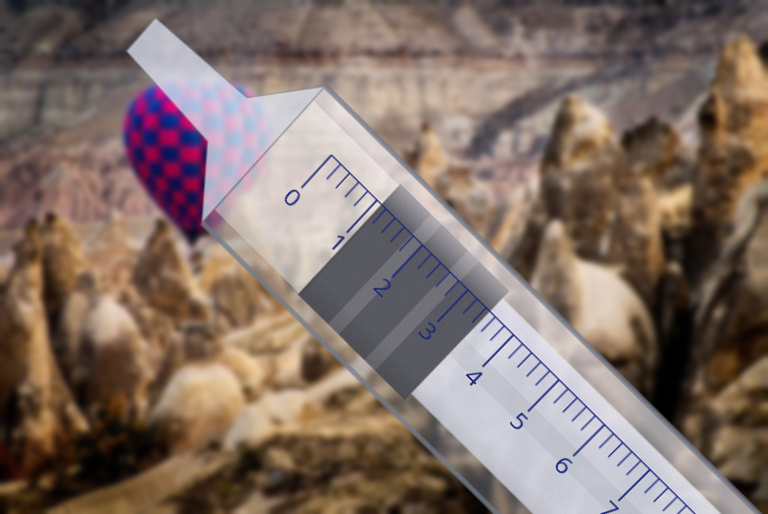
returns 1.1,mL
